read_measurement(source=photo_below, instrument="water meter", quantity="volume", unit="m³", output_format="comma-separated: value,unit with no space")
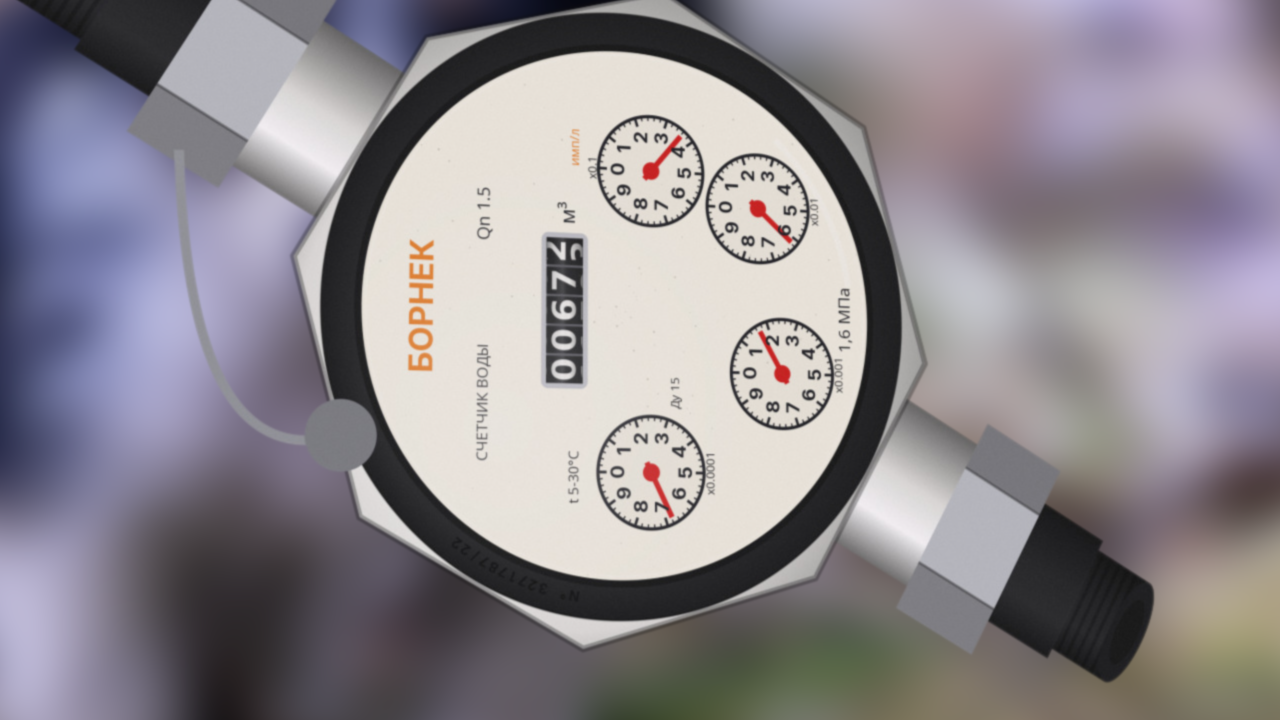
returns 672.3616,m³
